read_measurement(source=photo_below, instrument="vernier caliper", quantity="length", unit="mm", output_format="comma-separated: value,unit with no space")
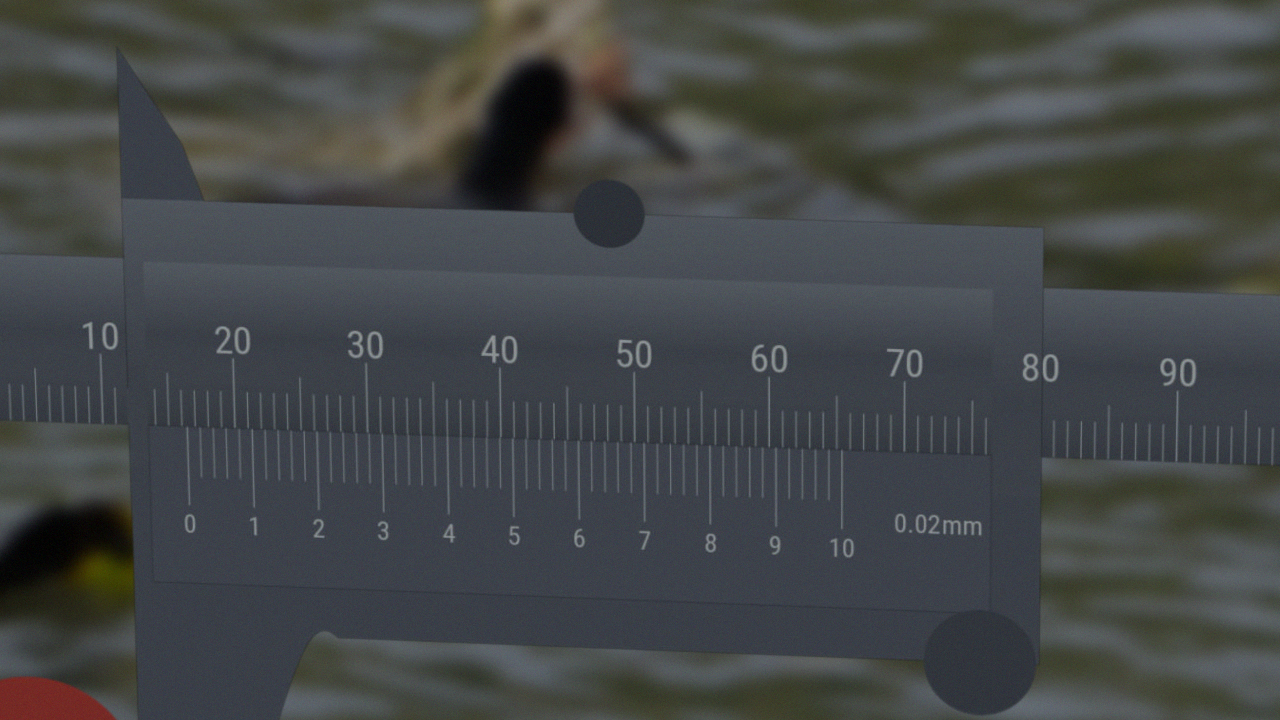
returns 16.4,mm
